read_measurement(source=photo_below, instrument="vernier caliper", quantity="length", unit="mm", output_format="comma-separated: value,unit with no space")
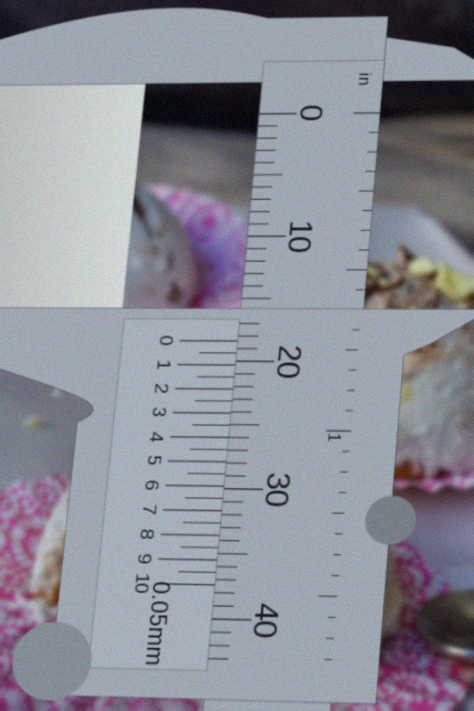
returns 18.4,mm
